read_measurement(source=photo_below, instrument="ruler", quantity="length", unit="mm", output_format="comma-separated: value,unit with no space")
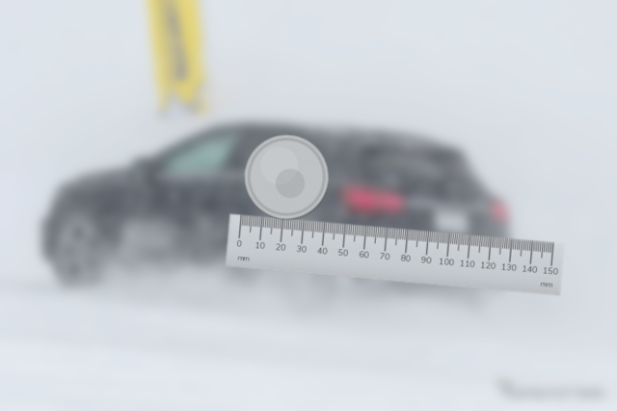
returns 40,mm
